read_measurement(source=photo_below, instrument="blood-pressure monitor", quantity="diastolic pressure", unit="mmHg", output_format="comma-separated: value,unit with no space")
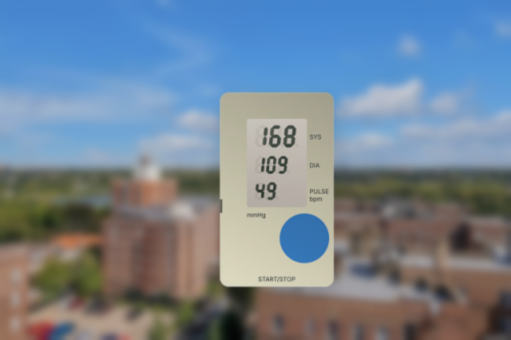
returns 109,mmHg
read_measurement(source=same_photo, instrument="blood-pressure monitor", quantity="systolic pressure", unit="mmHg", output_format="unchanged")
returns 168,mmHg
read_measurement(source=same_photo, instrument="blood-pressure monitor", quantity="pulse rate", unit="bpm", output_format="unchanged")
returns 49,bpm
